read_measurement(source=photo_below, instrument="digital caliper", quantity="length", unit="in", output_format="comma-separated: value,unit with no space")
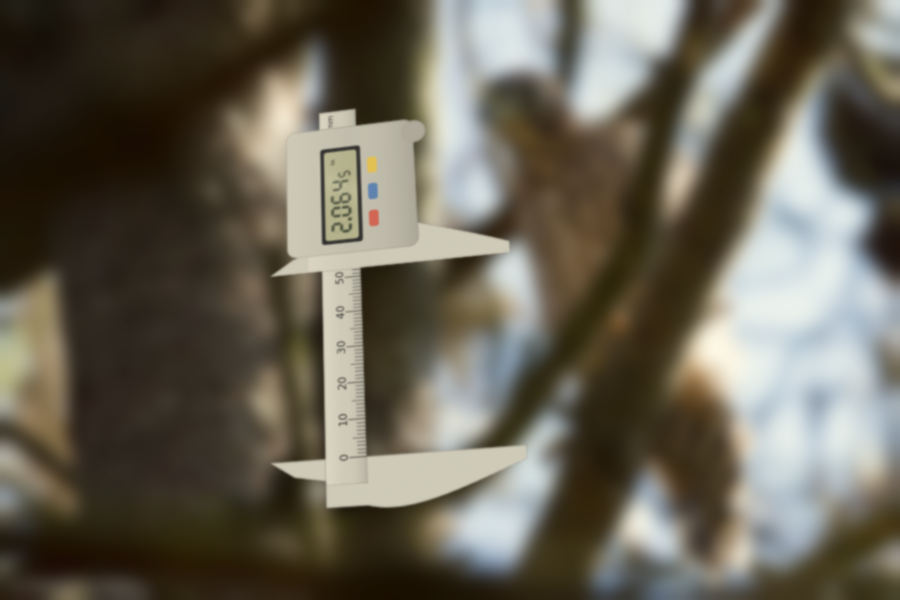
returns 2.0645,in
